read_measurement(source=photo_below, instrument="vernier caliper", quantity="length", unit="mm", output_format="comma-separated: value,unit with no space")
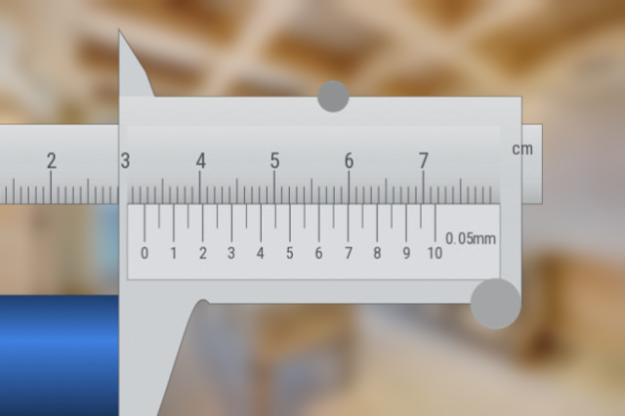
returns 32.6,mm
